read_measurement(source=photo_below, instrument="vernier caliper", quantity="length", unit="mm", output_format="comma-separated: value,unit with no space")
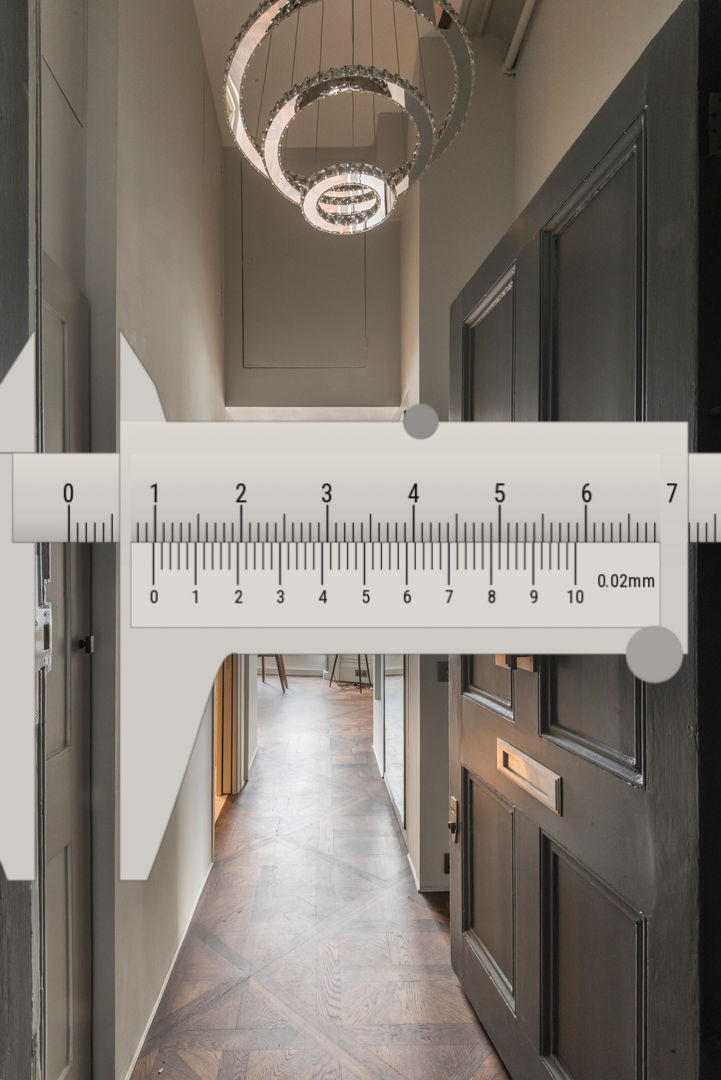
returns 9.8,mm
